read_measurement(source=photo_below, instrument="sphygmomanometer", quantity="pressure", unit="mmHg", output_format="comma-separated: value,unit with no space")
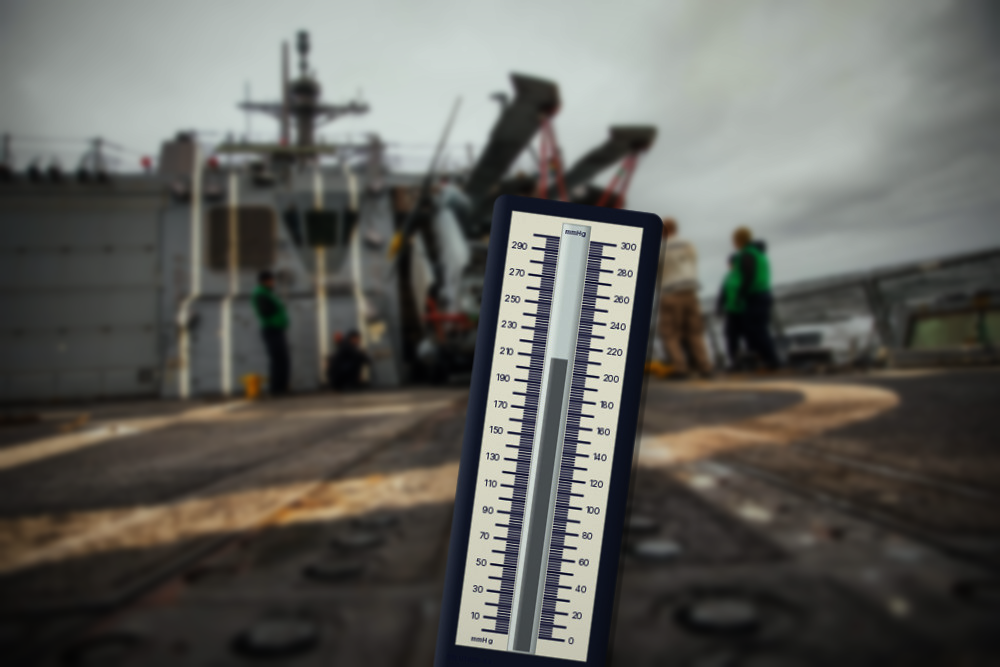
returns 210,mmHg
